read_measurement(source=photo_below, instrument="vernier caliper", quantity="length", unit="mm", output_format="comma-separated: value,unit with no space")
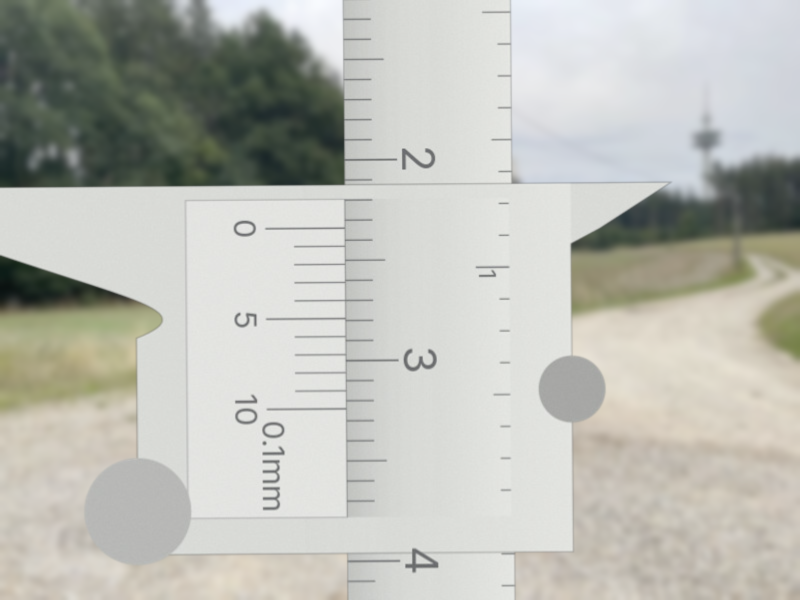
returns 23.4,mm
